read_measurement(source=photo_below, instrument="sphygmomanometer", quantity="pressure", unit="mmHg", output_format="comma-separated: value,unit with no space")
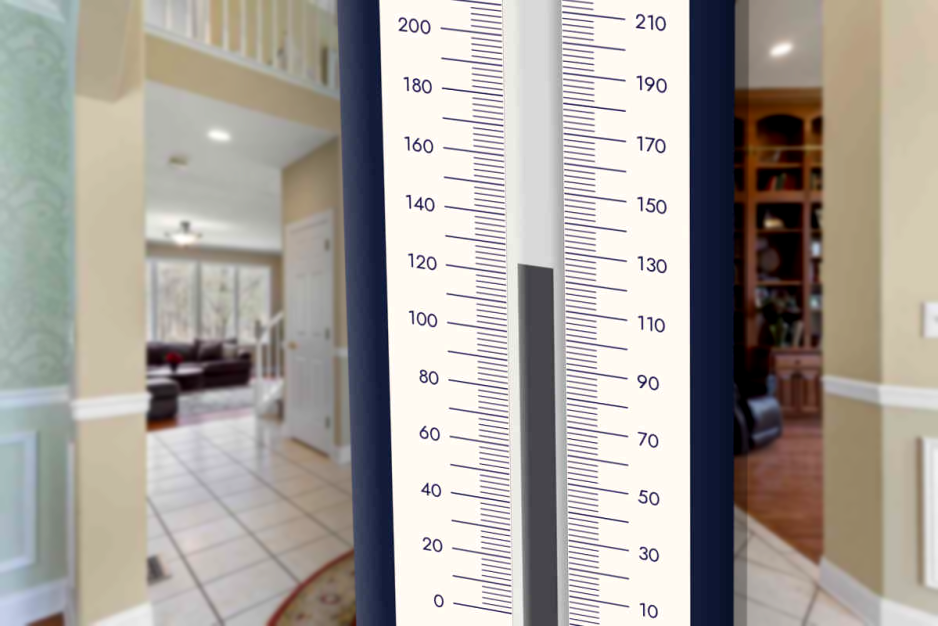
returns 124,mmHg
